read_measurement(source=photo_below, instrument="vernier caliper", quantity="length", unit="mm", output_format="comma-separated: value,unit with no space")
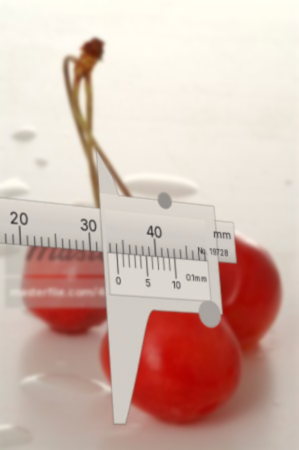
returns 34.0,mm
